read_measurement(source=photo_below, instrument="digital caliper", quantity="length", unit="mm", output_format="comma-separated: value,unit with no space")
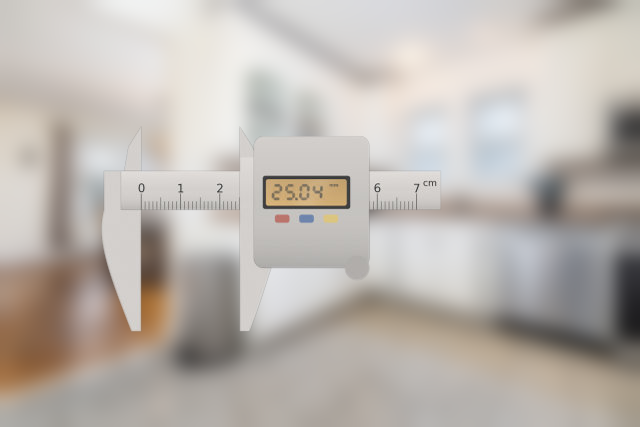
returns 25.04,mm
